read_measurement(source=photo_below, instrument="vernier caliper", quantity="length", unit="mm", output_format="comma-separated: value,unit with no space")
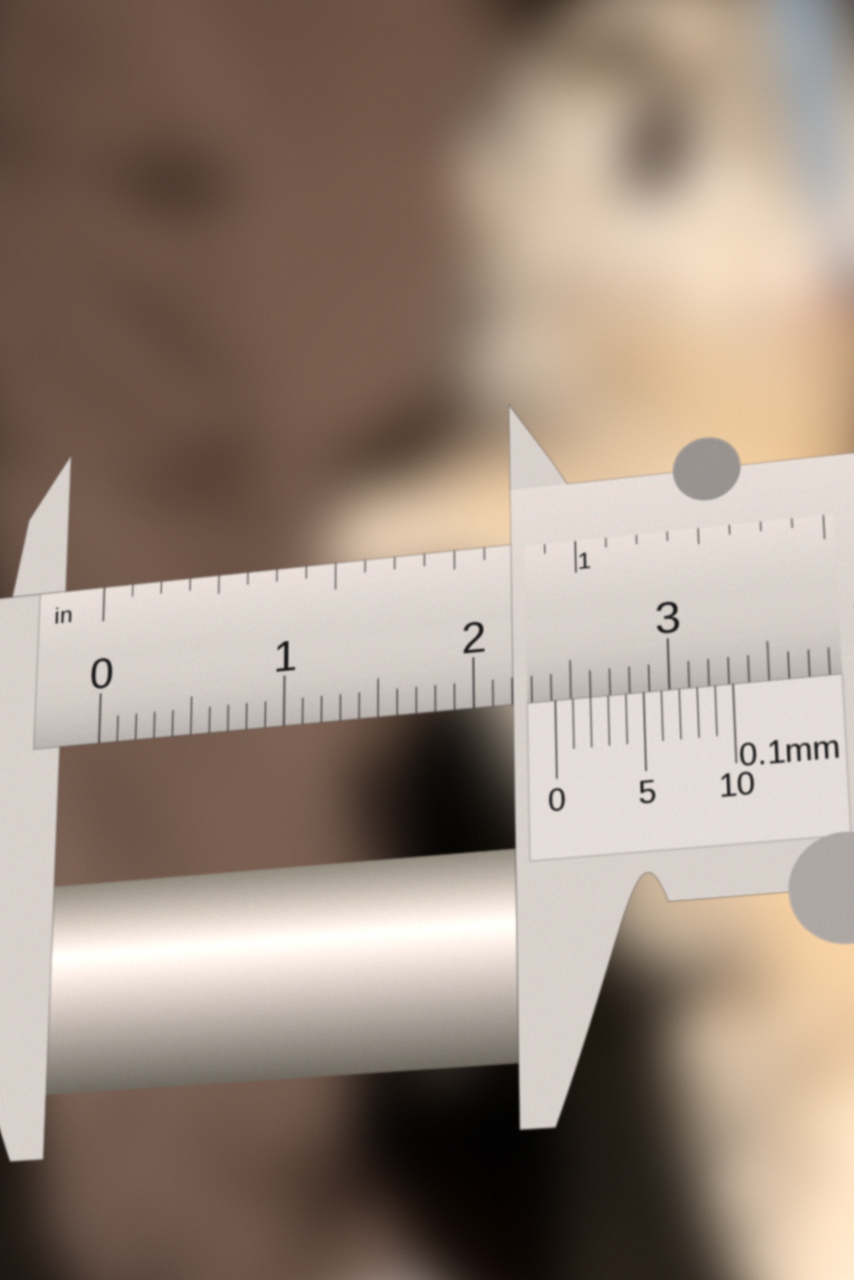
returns 24.2,mm
